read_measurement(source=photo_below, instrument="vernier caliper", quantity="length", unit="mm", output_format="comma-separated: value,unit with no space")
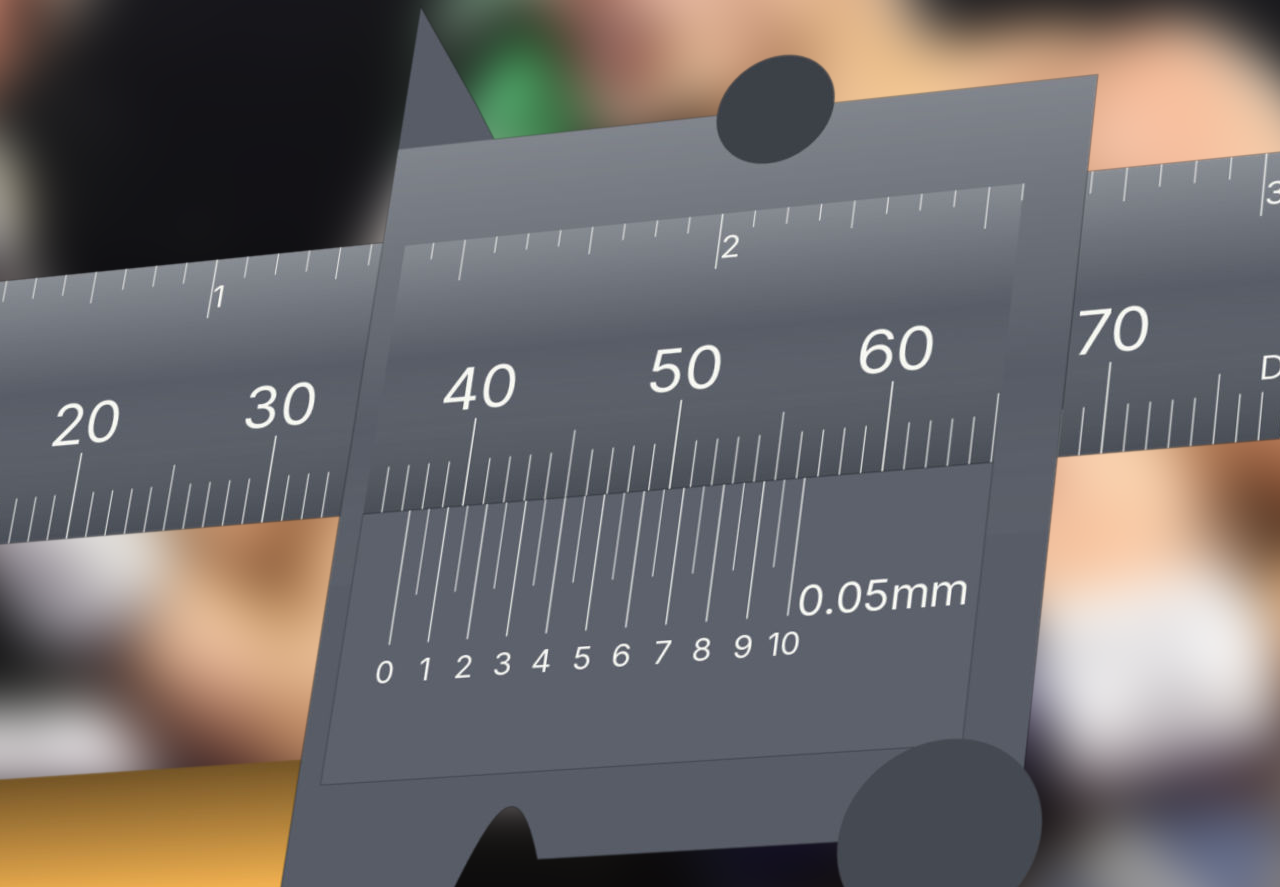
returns 37.4,mm
